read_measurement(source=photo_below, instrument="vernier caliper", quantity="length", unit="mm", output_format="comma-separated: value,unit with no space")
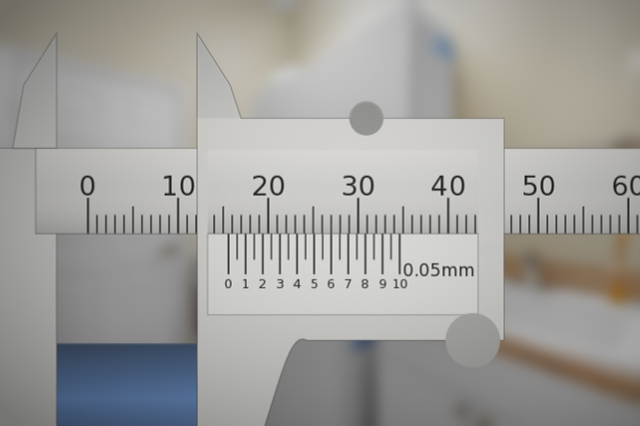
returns 15.6,mm
